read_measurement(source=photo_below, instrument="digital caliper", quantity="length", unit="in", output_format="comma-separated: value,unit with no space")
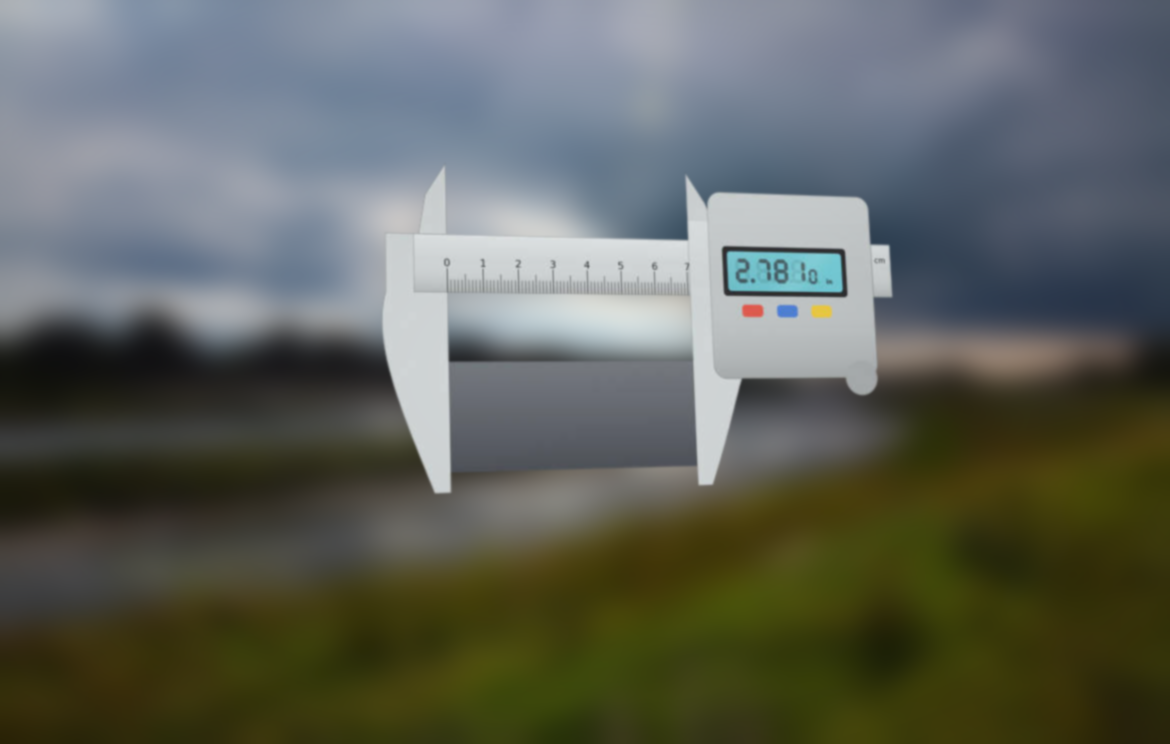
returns 2.7810,in
